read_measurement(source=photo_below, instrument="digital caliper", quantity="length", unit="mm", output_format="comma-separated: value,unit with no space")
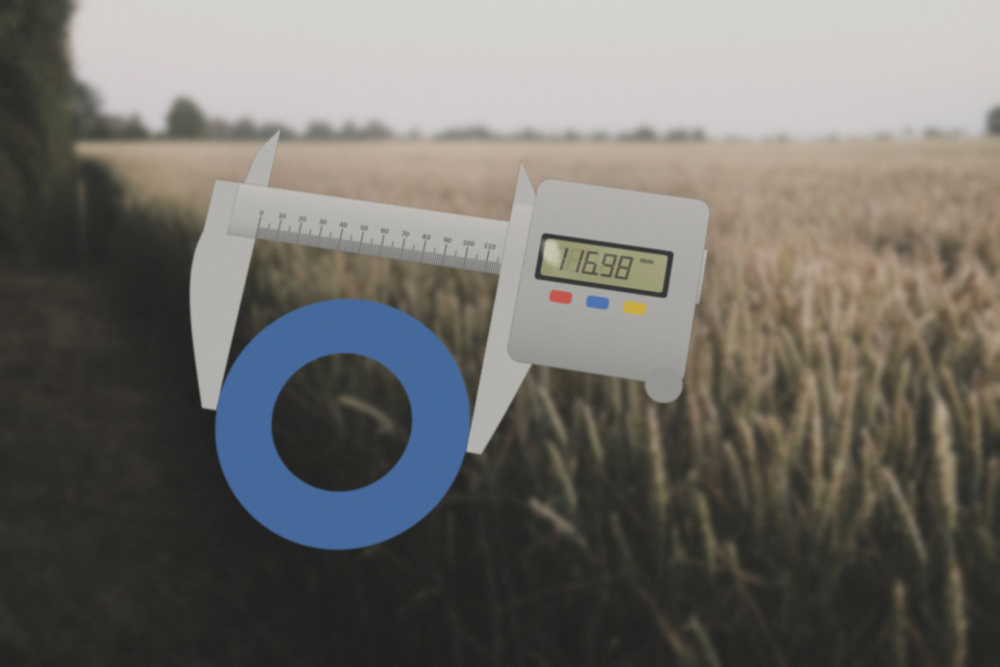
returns 116.98,mm
